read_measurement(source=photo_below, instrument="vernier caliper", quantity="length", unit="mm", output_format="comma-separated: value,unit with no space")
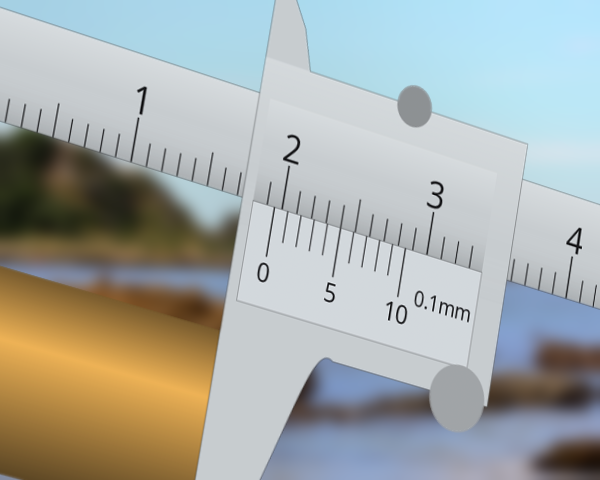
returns 19.5,mm
